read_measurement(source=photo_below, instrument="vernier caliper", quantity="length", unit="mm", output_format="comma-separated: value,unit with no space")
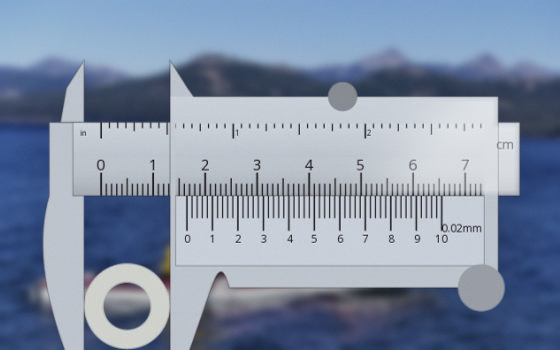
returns 16.5,mm
